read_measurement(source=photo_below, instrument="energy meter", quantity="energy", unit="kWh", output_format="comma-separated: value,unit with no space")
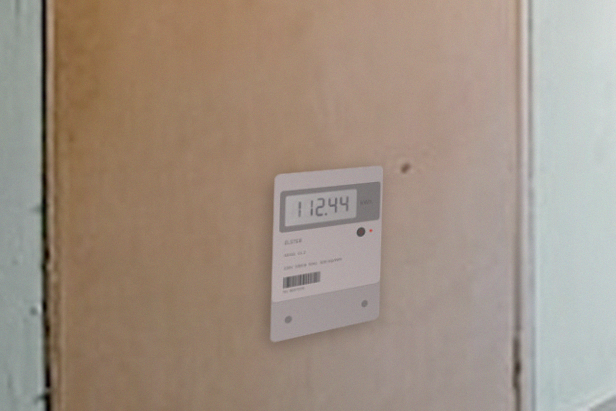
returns 112.44,kWh
